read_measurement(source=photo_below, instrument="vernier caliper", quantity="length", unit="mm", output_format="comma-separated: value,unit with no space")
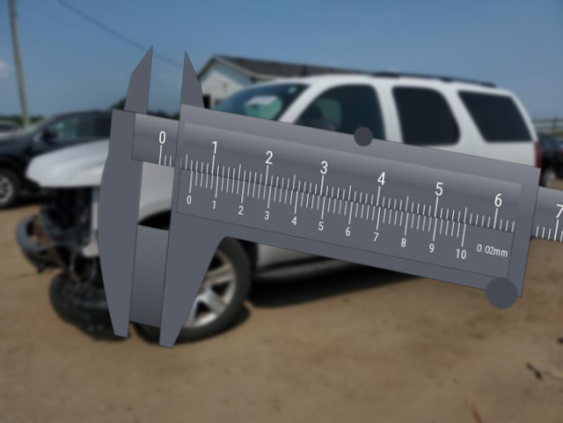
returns 6.2,mm
